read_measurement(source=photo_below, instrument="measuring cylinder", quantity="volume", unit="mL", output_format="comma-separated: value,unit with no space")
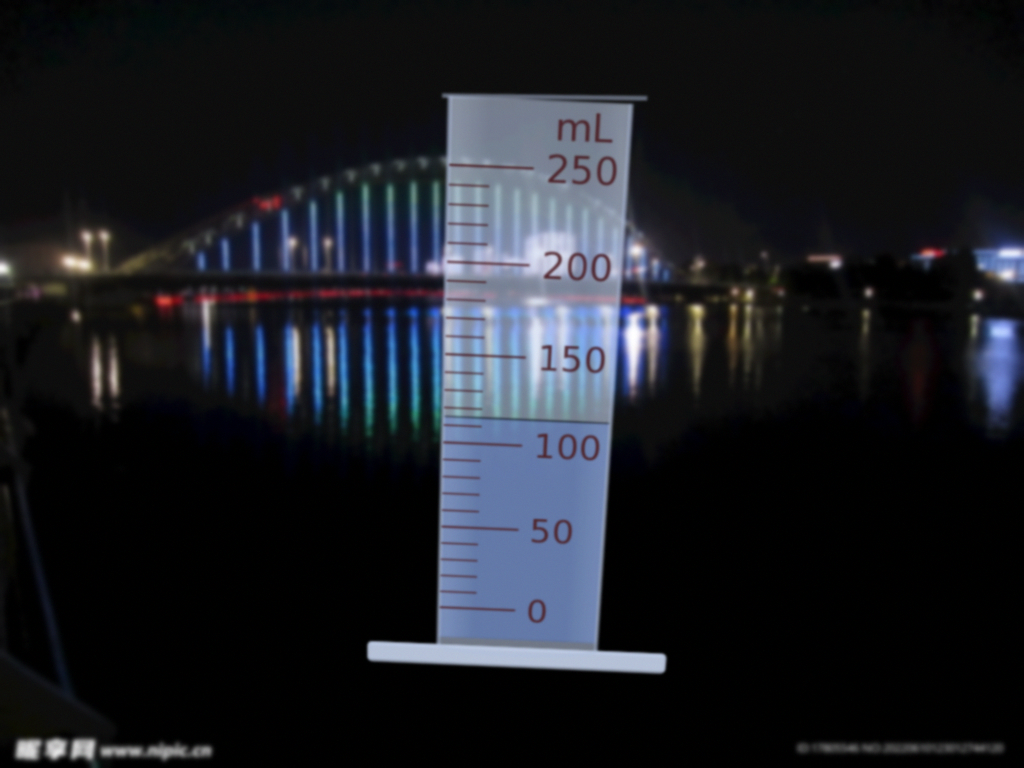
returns 115,mL
